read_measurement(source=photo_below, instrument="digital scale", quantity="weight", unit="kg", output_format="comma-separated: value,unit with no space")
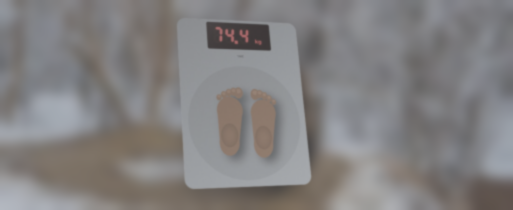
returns 74.4,kg
